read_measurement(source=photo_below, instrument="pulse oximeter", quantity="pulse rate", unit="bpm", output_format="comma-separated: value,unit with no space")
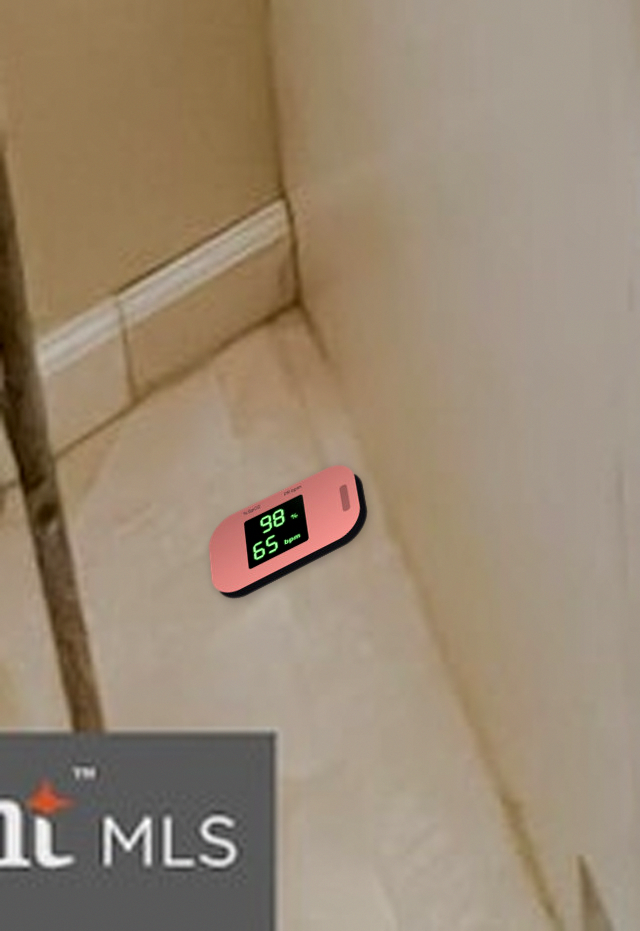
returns 65,bpm
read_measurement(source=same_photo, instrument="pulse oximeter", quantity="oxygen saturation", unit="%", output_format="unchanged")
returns 98,%
